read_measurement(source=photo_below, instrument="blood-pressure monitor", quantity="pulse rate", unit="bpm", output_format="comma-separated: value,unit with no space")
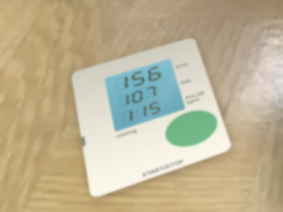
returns 115,bpm
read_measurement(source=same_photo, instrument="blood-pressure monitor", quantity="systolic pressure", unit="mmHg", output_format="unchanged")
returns 156,mmHg
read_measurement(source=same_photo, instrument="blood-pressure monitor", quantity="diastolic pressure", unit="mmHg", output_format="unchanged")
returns 107,mmHg
